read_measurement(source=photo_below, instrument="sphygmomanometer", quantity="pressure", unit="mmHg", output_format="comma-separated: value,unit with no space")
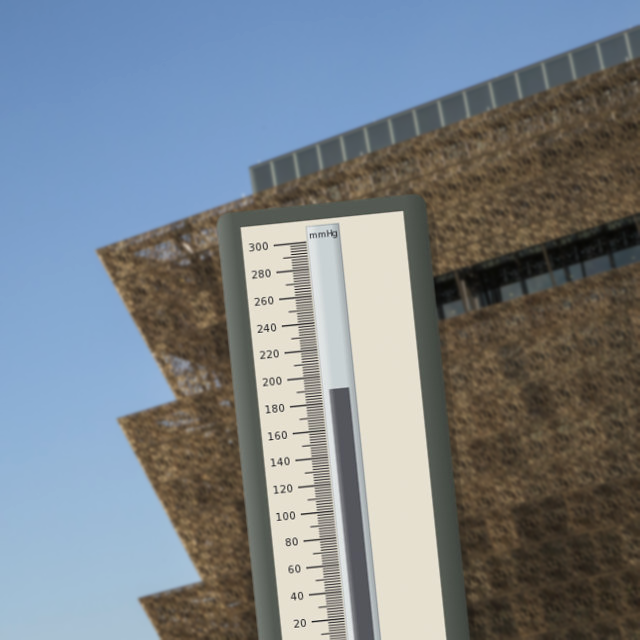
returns 190,mmHg
